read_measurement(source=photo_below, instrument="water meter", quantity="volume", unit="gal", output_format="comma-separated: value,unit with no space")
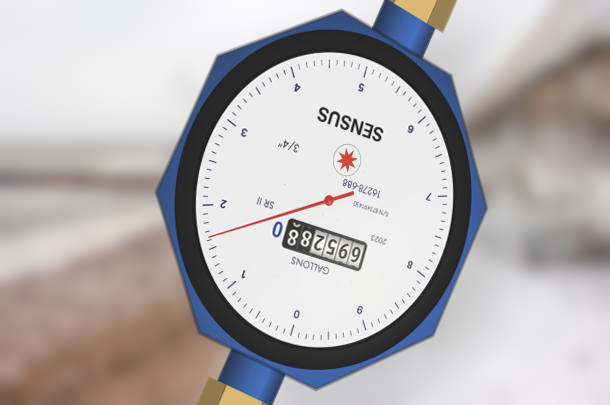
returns 6952881.6,gal
